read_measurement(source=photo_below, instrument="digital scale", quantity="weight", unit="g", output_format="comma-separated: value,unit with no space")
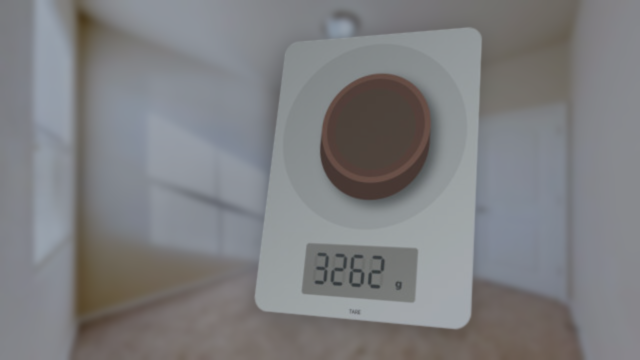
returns 3262,g
